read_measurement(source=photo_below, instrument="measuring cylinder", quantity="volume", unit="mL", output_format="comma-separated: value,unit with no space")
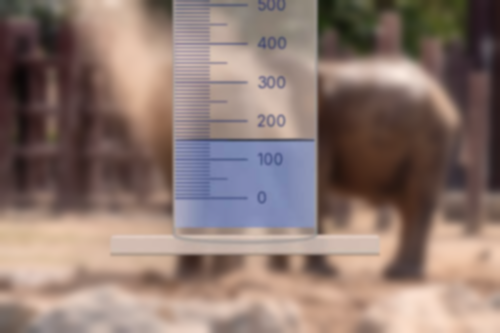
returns 150,mL
